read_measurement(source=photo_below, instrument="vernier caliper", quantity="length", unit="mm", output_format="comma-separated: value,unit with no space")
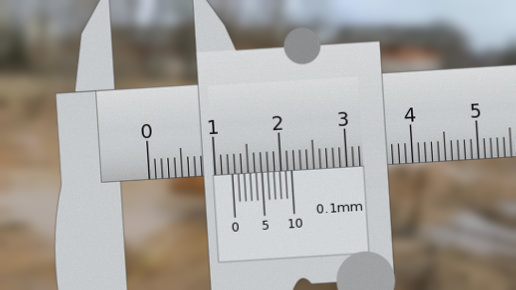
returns 12.6,mm
